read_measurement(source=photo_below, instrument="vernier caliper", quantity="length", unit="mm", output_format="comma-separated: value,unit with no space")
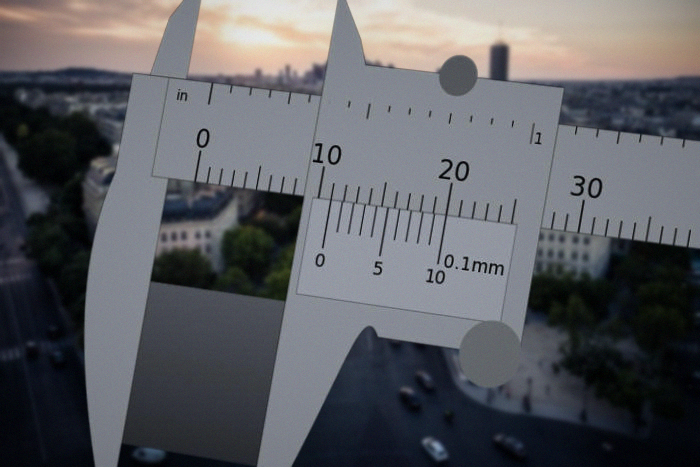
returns 11.0,mm
